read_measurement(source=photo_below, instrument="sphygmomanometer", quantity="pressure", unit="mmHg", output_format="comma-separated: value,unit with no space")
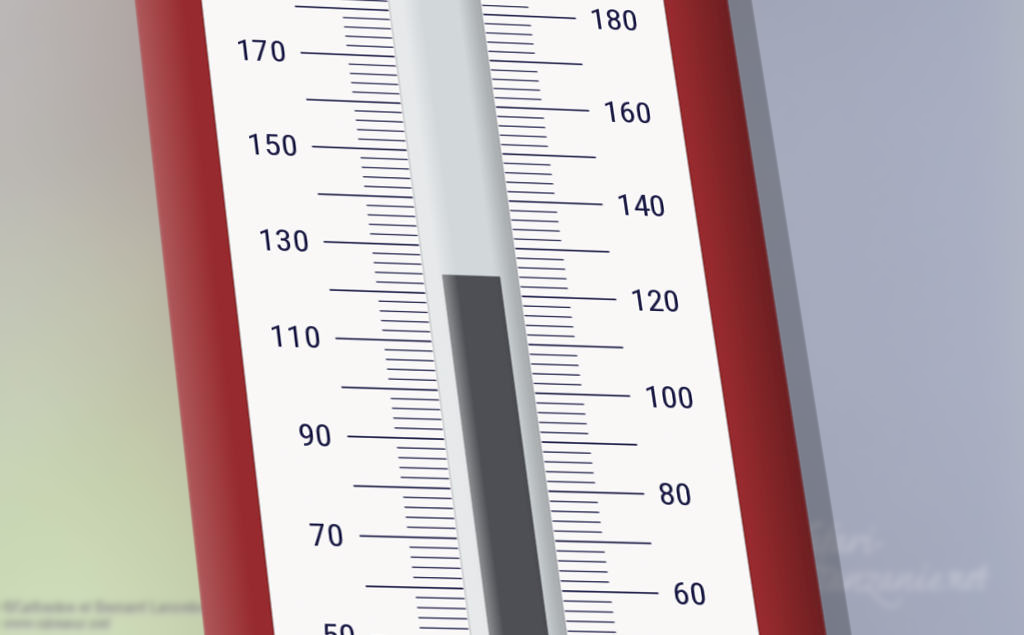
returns 124,mmHg
